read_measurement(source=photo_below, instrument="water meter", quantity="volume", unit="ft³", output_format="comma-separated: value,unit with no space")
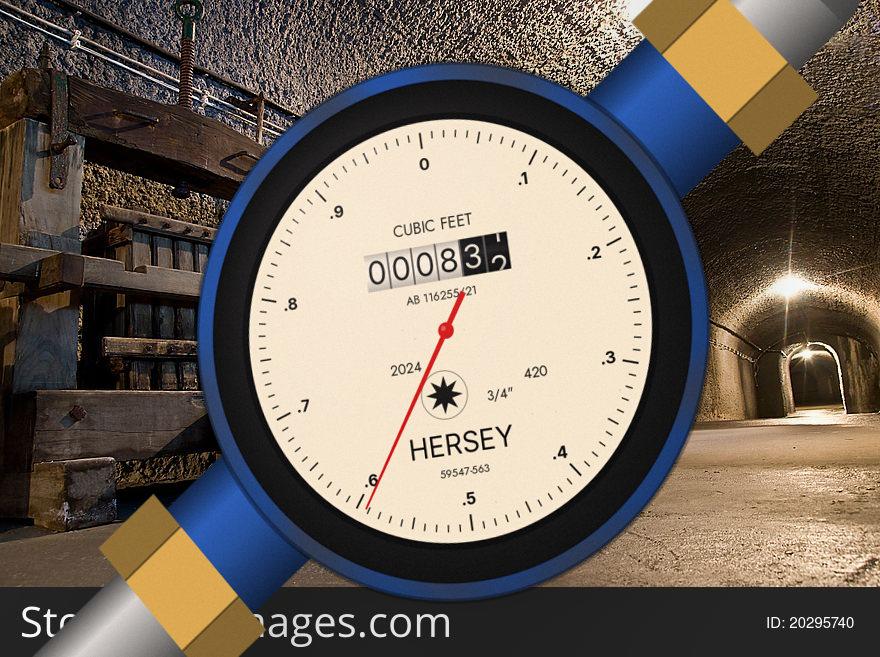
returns 831.59,ft³
